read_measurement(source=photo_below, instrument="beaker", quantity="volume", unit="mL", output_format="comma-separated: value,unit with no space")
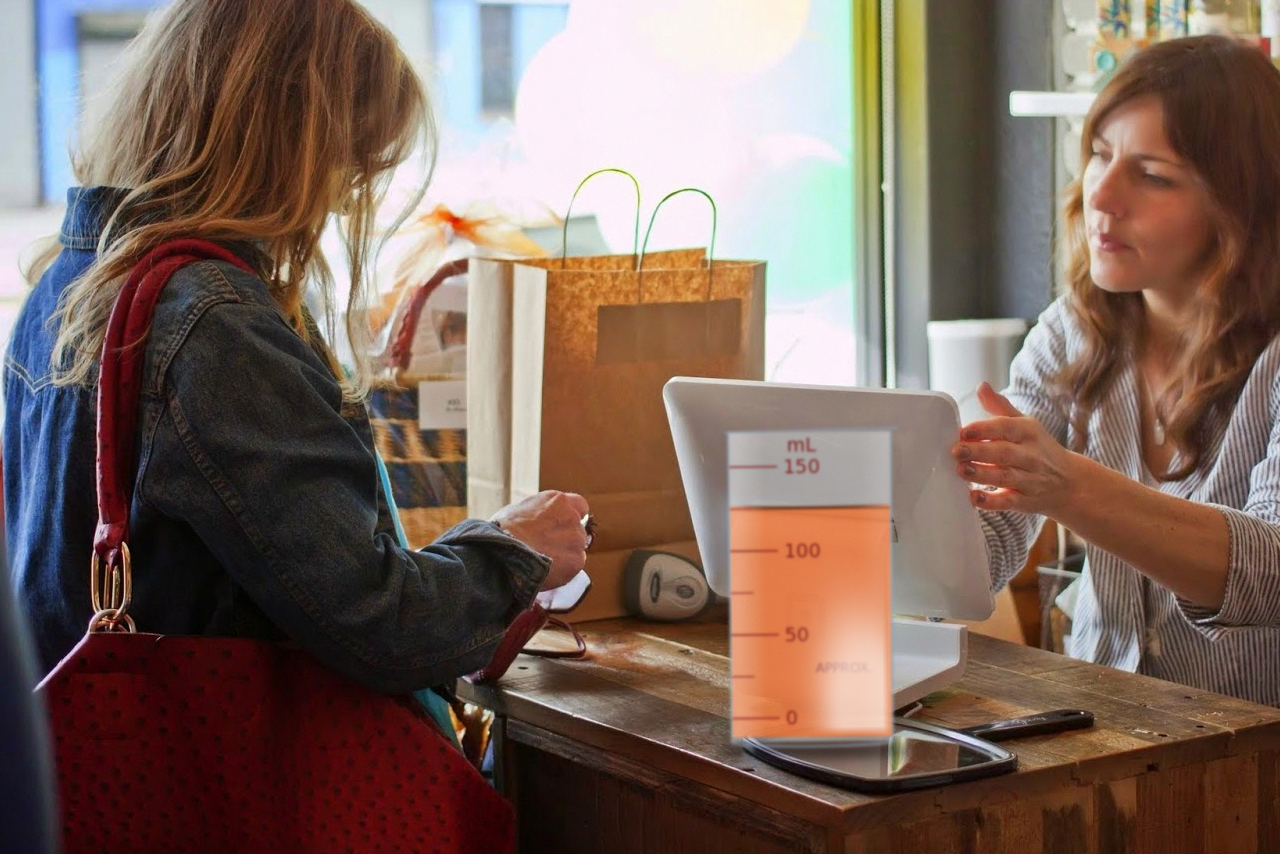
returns 125,mL
